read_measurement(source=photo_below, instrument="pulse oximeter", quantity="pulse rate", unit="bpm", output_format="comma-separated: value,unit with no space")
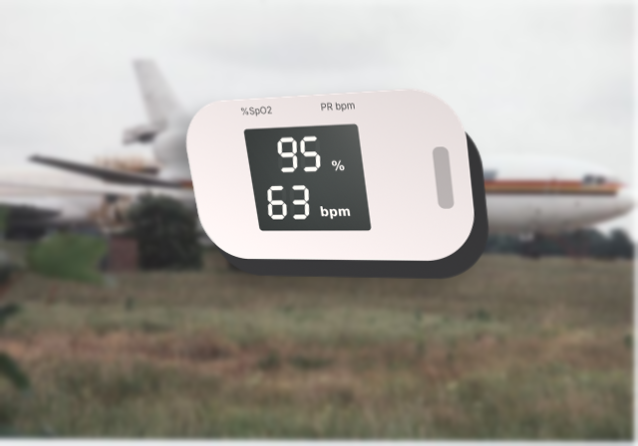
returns 63,bpm
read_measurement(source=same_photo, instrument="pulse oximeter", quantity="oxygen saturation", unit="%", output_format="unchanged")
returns 95,%
